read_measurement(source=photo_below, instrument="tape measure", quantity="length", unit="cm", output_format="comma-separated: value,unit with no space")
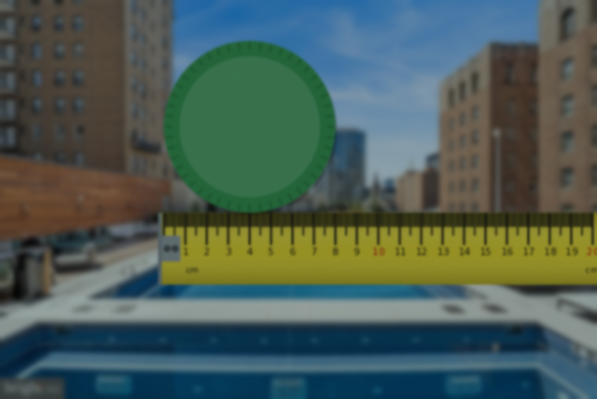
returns 8,cm
